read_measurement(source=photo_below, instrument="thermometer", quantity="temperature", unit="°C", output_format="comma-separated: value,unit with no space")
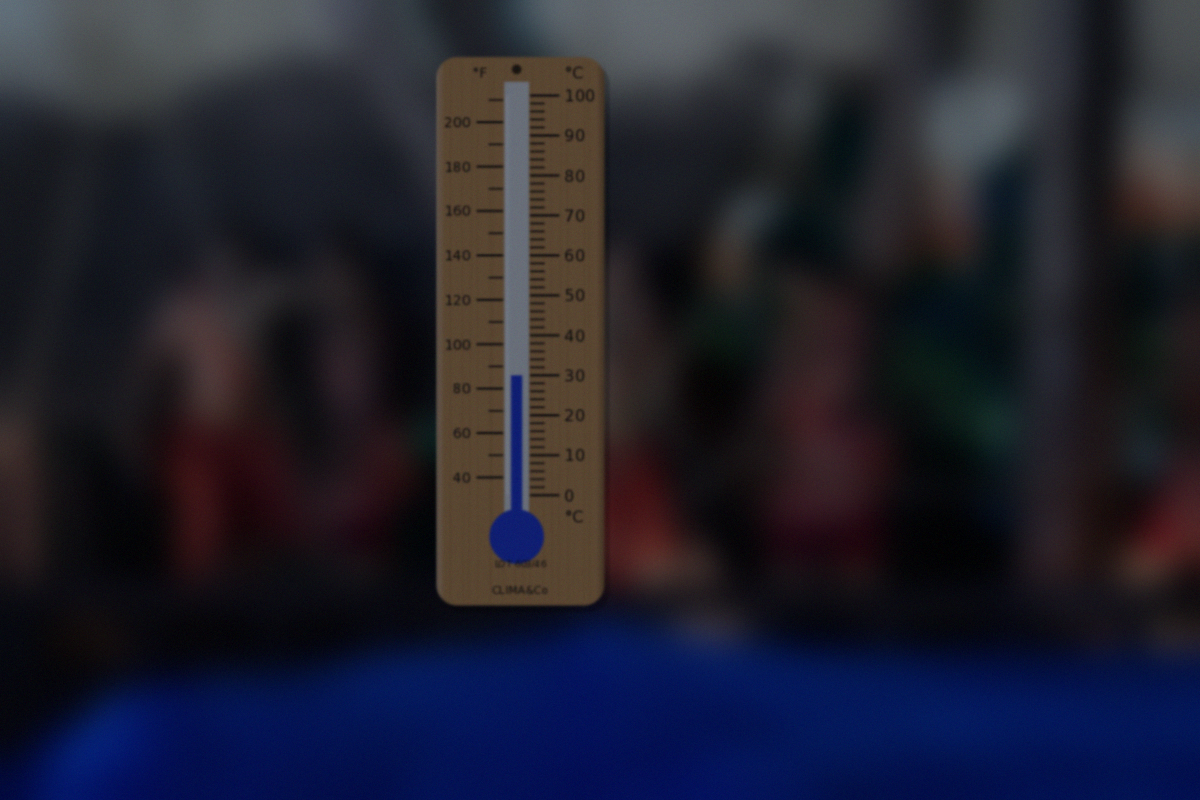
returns 30,°C
